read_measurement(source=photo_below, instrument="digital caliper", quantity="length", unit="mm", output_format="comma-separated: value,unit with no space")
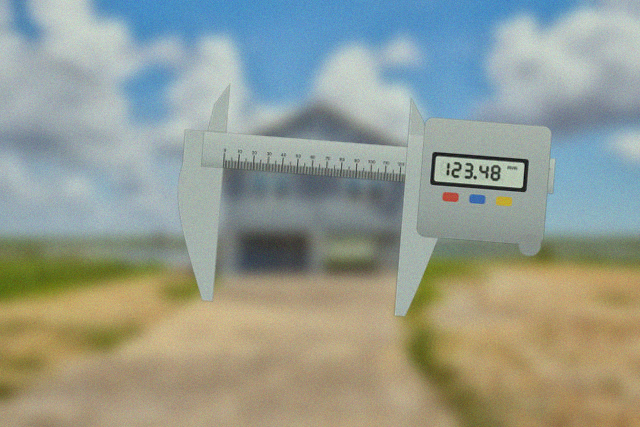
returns 123.48,mm
